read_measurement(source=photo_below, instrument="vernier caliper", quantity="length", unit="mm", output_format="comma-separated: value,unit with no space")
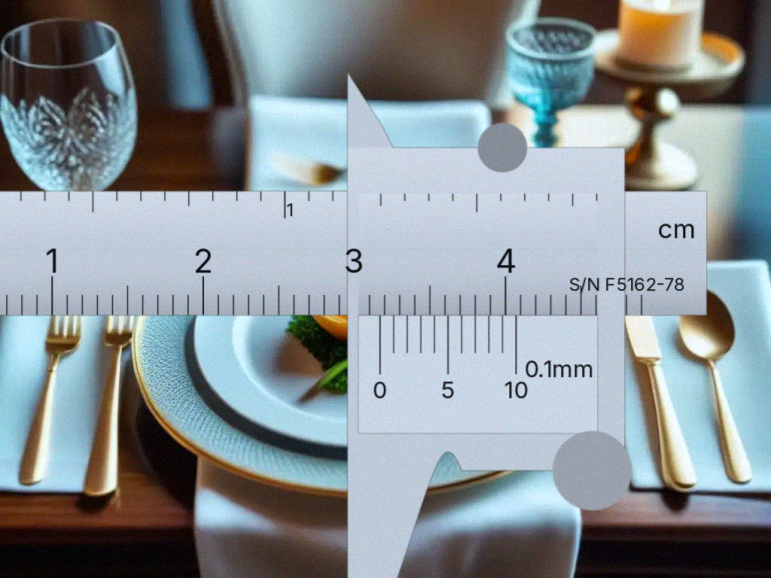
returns 31.7,mm
